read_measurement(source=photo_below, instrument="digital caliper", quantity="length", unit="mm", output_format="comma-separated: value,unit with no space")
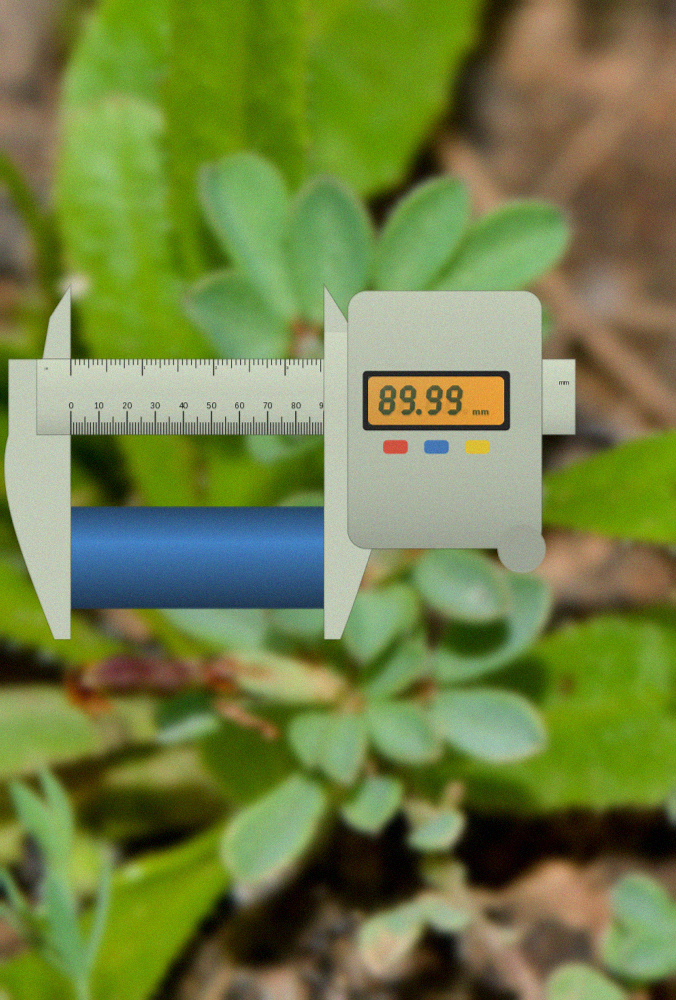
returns 89.99,mm
